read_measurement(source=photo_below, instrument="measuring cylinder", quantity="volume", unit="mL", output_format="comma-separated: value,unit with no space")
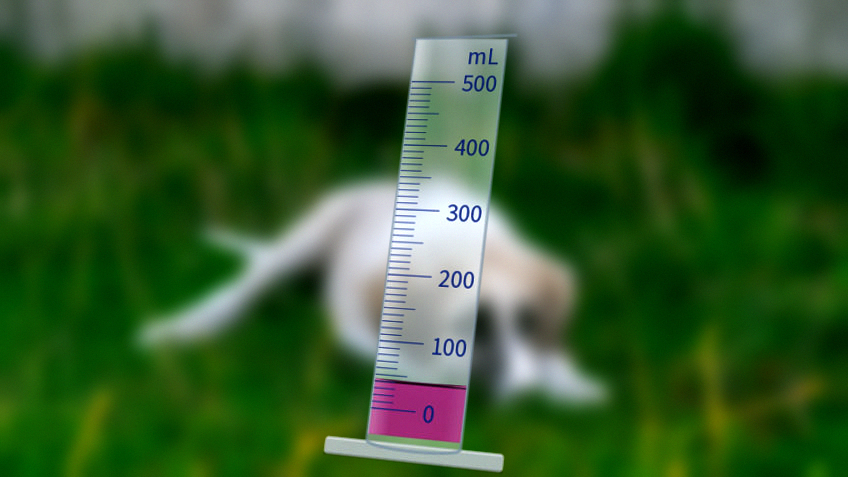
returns 40,mL
